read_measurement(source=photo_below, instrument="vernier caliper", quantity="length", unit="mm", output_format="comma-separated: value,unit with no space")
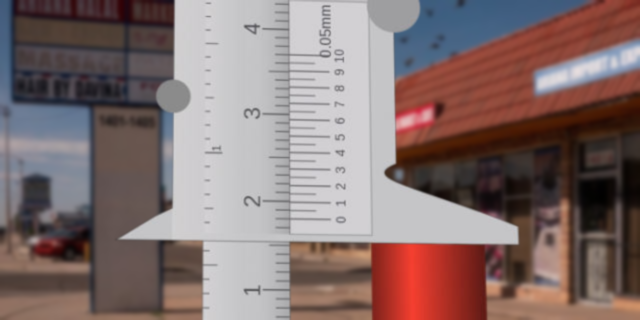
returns 18.0,mm
